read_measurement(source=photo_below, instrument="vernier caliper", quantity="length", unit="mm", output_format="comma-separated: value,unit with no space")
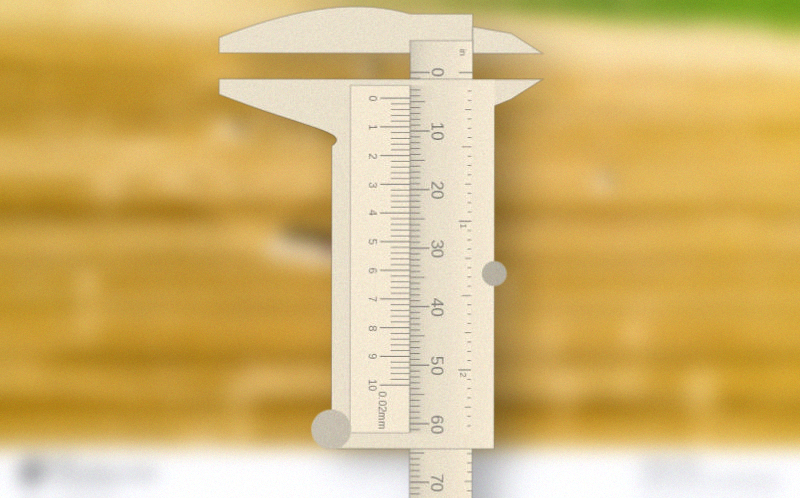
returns 4.4,mm
